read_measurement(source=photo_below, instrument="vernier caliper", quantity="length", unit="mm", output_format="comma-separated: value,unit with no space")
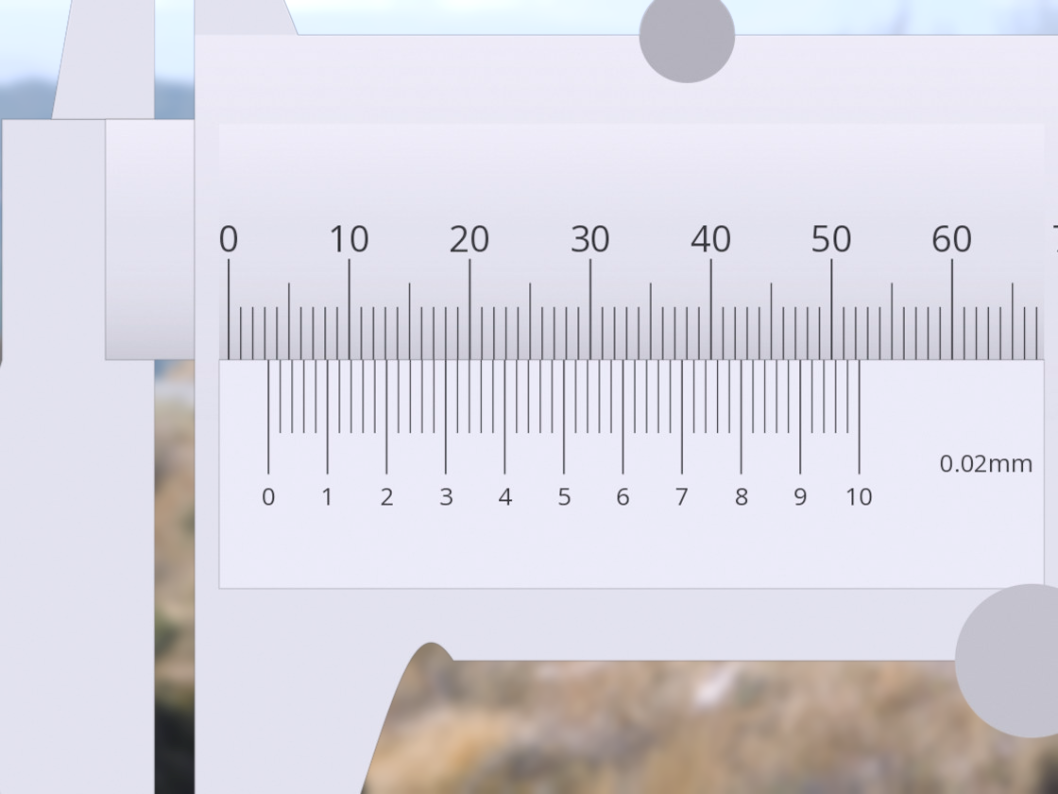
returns 3.3,mm
